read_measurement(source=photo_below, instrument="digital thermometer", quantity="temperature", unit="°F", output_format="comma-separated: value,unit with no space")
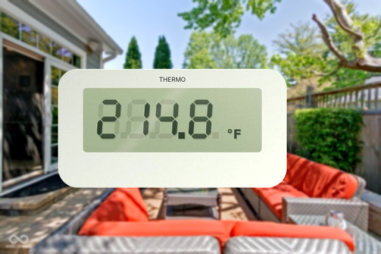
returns 214.8,°F
